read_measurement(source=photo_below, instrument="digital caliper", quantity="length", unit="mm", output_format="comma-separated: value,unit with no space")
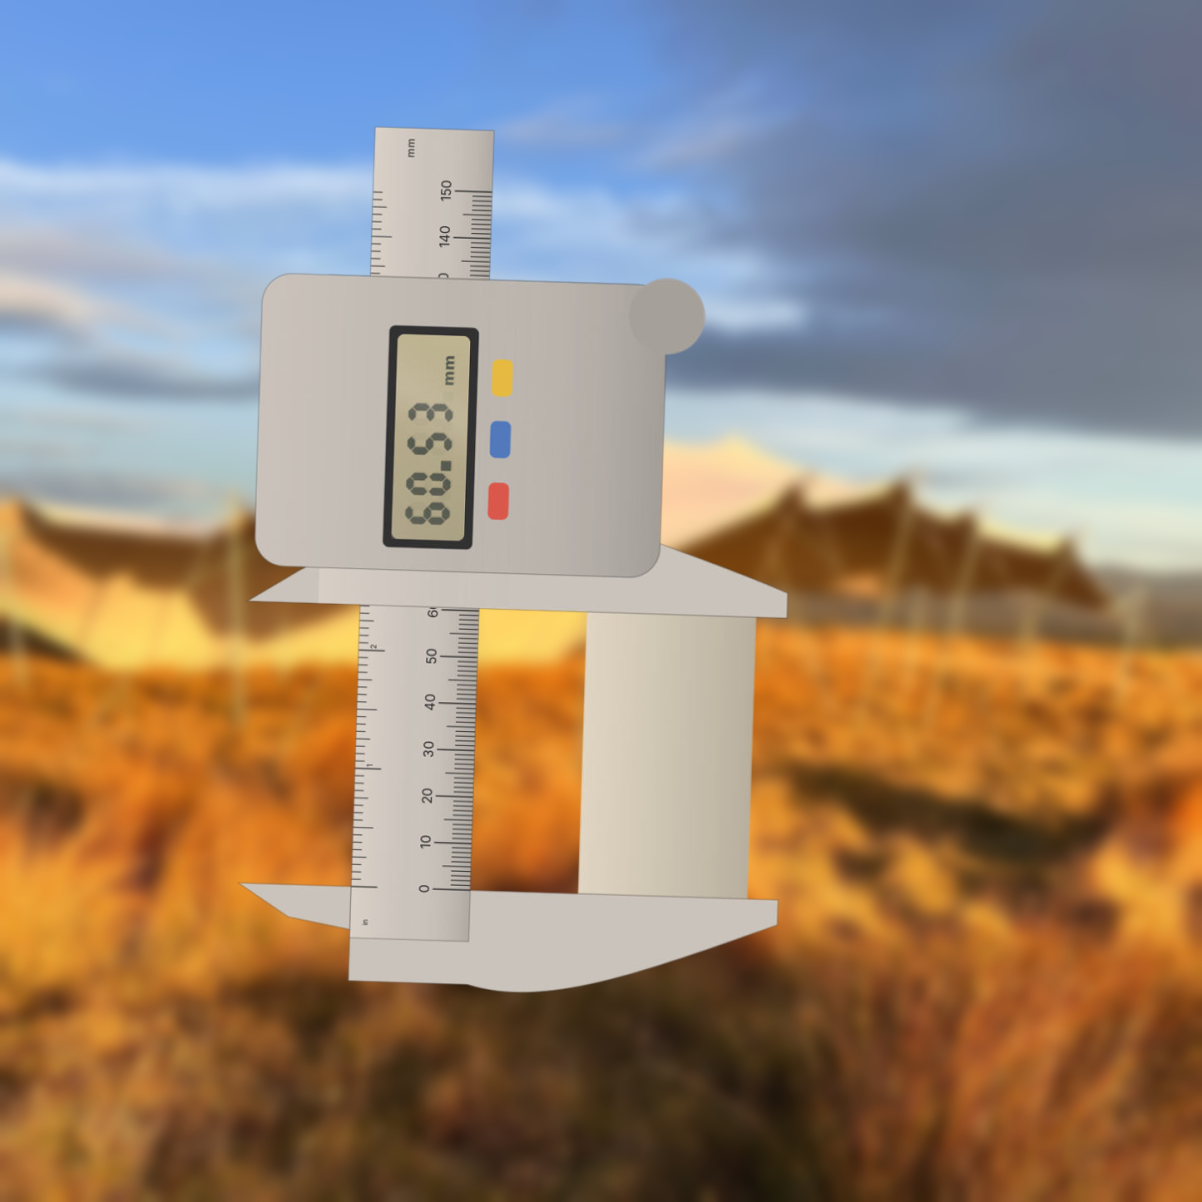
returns 60.53,mm
